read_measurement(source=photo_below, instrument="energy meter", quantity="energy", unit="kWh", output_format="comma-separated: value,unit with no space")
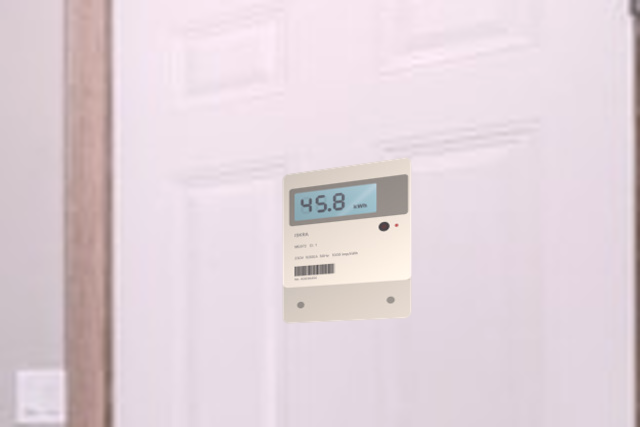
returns 45.8,kWh
